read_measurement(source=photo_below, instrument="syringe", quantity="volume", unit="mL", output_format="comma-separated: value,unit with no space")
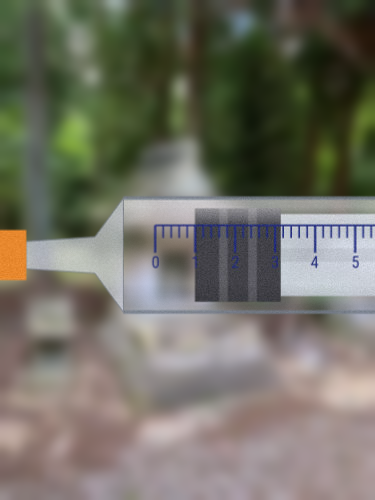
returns 1,mL
